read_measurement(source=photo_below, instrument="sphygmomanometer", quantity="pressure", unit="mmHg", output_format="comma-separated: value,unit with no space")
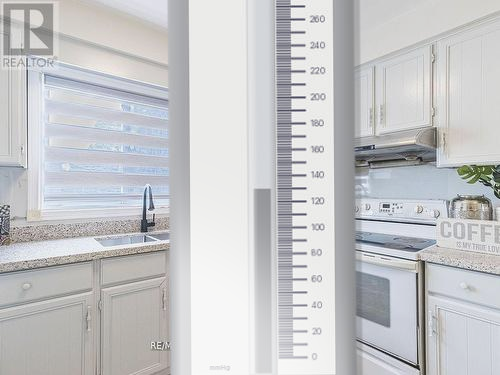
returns 130,mmHg
